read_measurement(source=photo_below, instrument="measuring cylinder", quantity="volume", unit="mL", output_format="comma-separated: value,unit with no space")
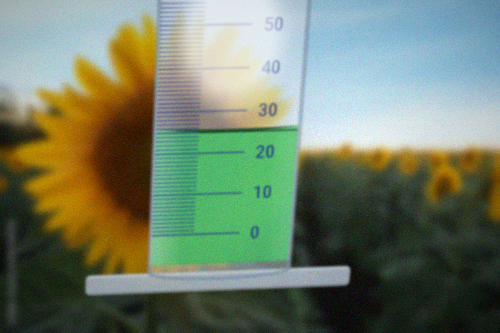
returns 25,mL
